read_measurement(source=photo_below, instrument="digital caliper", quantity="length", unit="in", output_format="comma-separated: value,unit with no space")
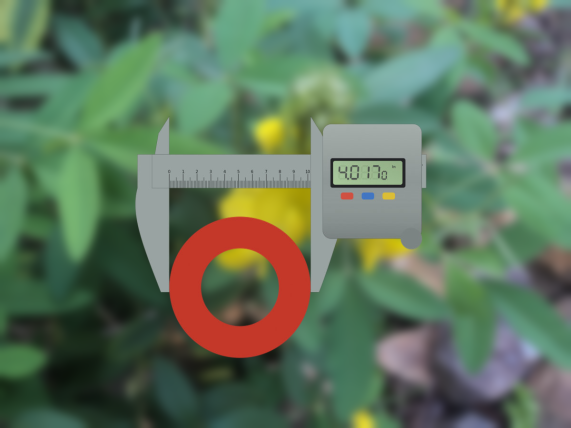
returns 4.0170,in
